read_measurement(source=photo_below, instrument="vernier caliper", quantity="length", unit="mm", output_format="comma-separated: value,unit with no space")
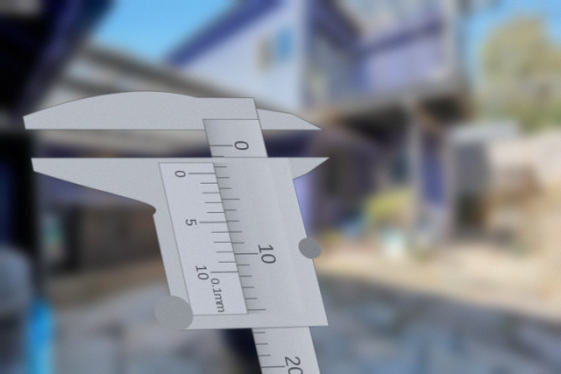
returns 2.6,mm
